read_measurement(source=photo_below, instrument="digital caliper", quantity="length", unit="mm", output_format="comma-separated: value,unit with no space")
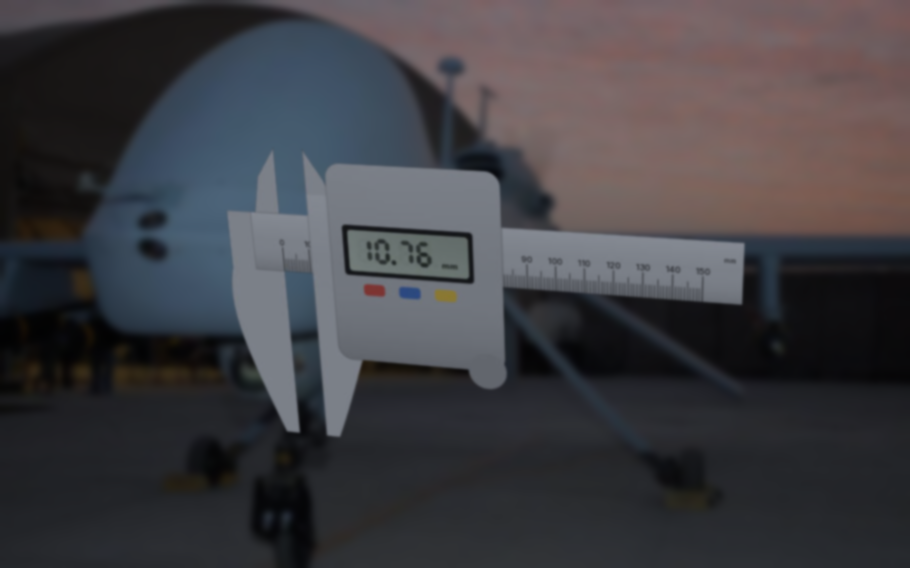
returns 10.76,mm
